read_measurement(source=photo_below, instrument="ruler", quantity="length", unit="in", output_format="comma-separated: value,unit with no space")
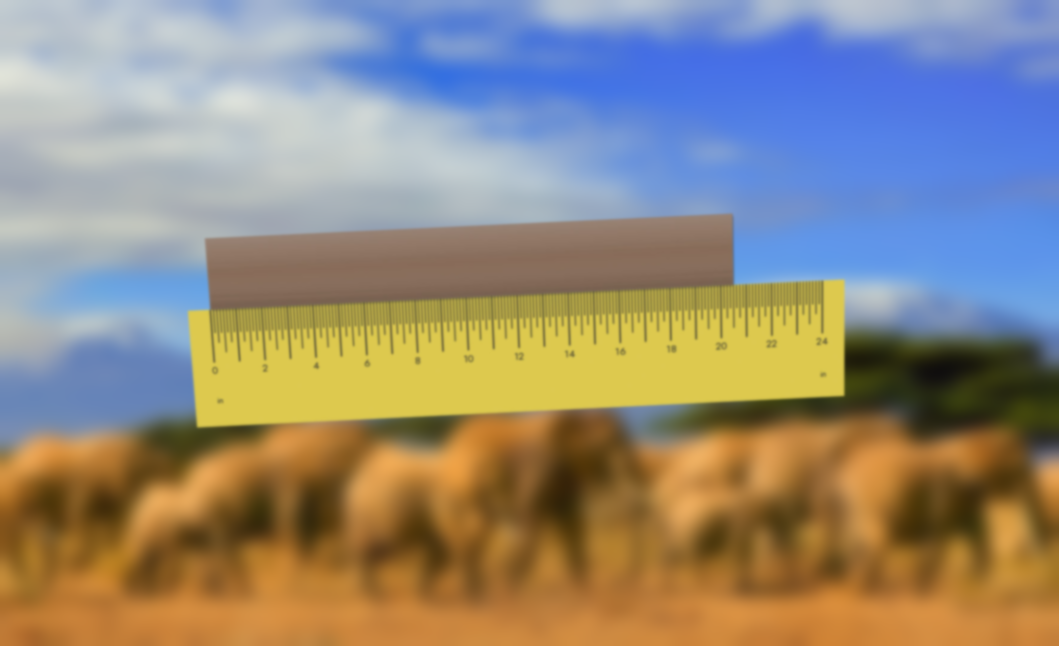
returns 20.5,in
